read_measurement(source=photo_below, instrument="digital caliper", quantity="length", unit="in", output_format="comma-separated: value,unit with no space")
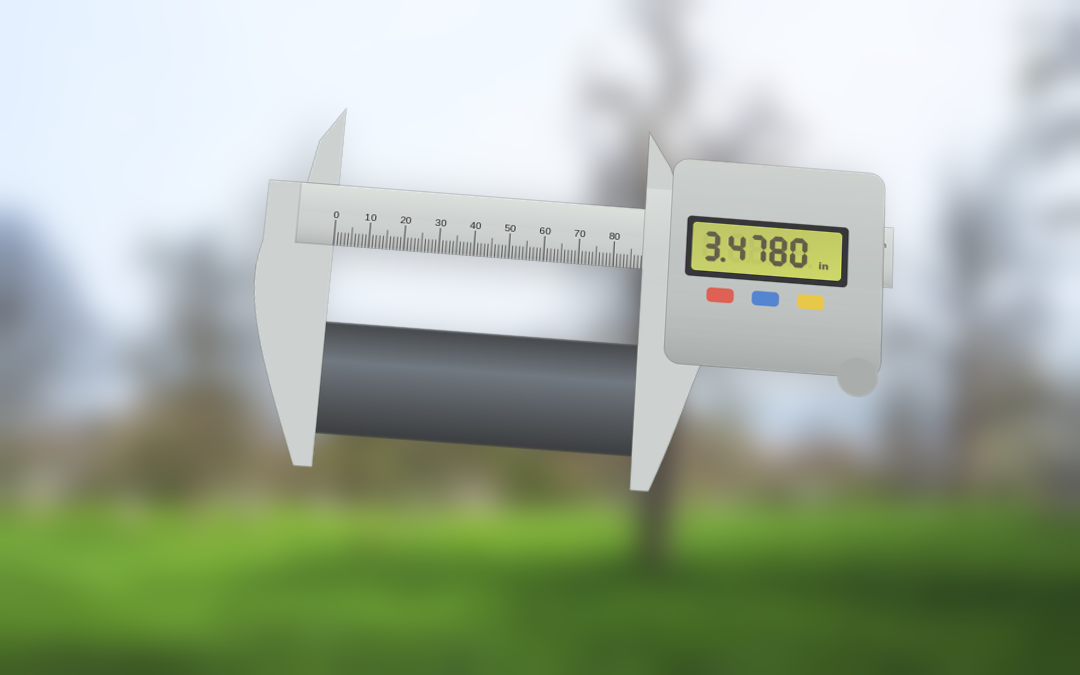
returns 3.4780,in
